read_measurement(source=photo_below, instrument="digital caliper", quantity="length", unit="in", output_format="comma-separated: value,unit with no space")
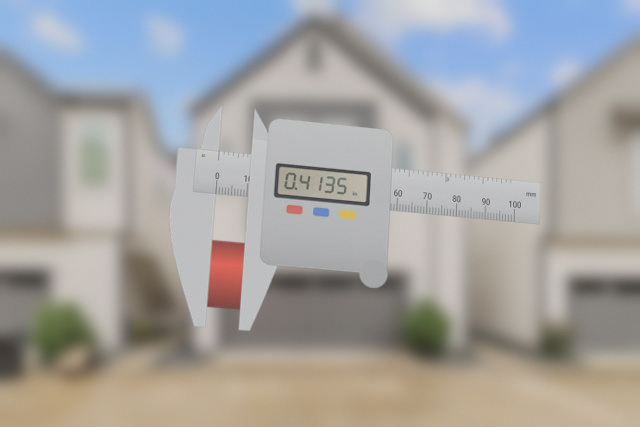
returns 0.4135,in
